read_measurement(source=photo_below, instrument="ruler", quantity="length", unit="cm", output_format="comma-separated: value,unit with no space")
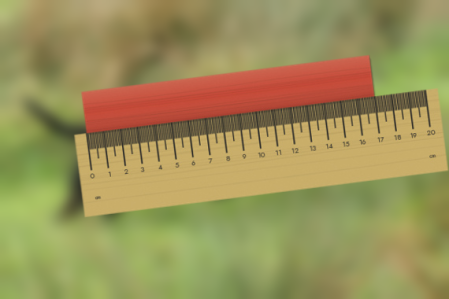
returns 17,cm
